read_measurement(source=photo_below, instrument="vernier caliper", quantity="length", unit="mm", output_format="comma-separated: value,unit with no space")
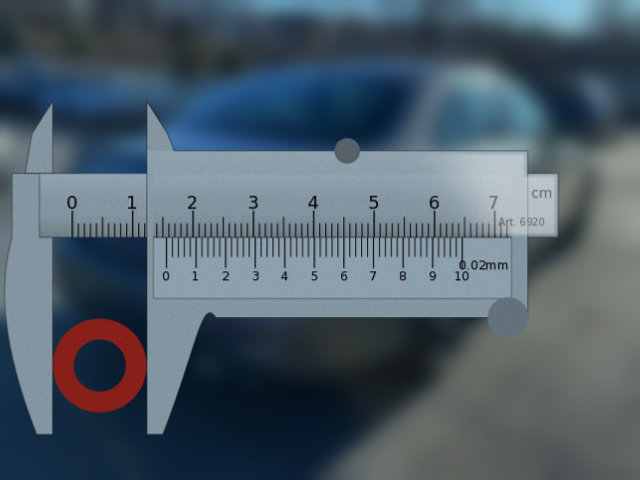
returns 15.6,mm
